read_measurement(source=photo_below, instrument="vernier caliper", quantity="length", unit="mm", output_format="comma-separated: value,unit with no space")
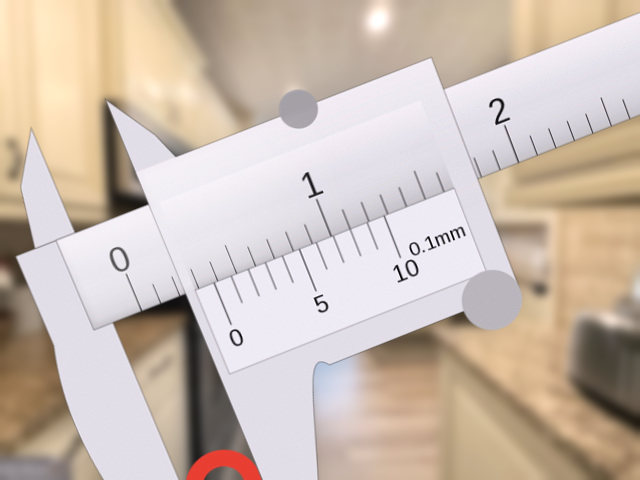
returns 3.8,mm
